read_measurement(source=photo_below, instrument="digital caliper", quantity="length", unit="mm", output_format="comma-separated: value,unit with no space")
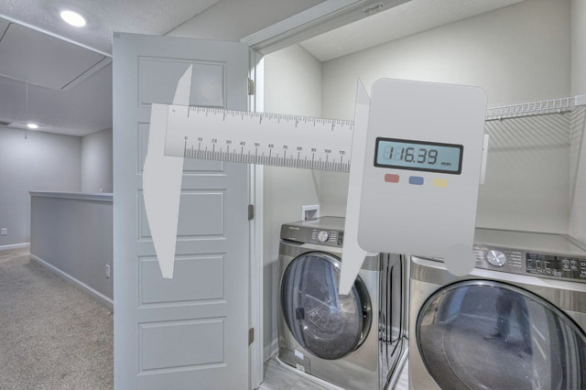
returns 116.39,mm
